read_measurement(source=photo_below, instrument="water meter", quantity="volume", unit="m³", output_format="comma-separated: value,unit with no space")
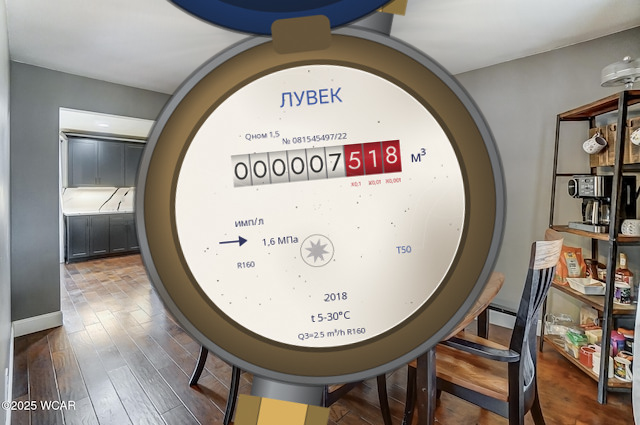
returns 7.518,m³
